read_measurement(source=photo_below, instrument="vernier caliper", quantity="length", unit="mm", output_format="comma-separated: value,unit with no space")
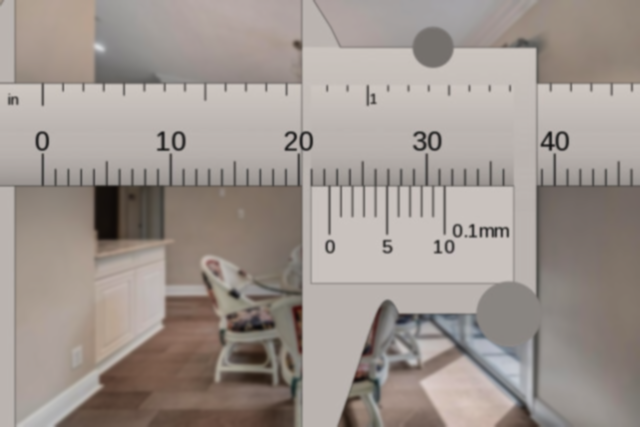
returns 22.4,mm
